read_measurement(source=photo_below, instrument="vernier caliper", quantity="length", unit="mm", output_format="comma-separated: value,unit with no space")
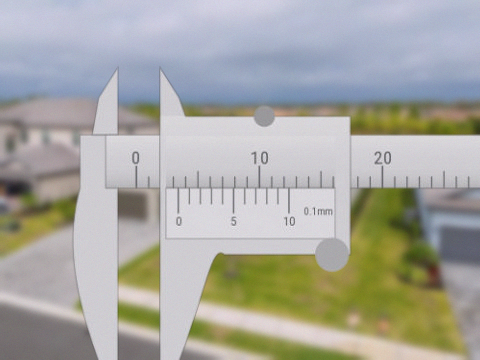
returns 3.4,mm
